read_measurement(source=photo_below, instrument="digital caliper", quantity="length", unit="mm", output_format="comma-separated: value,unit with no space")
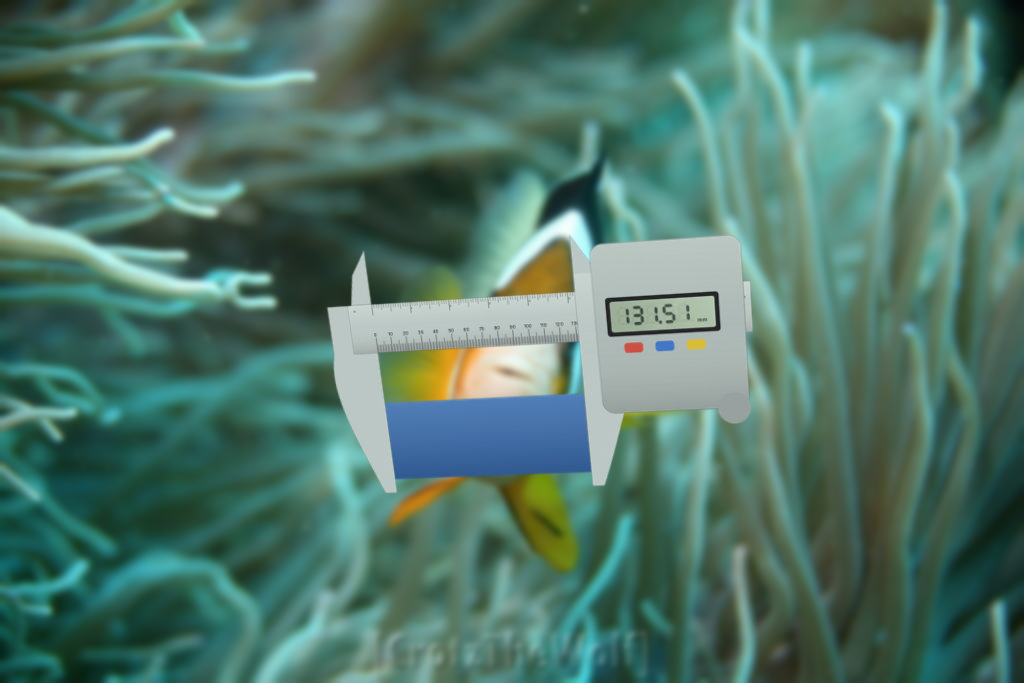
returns 131.51,mm
